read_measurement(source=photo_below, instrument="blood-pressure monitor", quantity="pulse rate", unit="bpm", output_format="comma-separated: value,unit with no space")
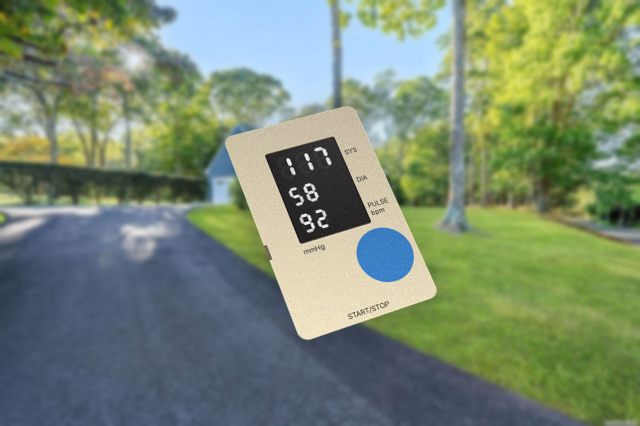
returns 92,bpm
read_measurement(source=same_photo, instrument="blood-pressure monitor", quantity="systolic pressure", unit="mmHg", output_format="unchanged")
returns 117,mmHg
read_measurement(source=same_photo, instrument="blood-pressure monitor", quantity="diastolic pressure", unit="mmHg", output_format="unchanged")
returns 58,mmHg
